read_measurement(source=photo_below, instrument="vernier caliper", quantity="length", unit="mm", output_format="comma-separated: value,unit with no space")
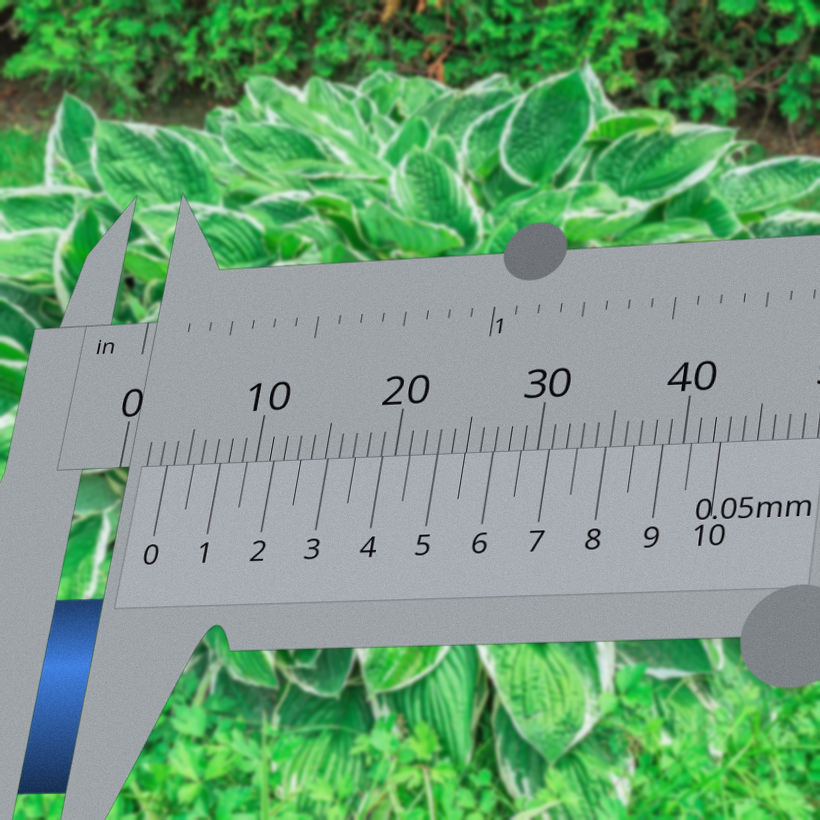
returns 3.5,mm
